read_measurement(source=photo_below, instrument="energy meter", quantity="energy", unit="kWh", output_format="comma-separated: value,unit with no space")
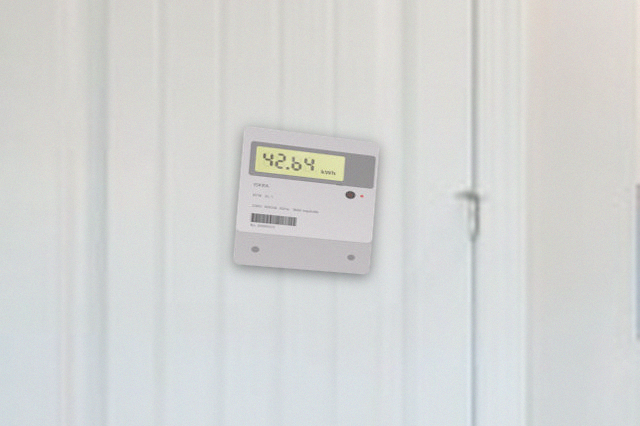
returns 42.64,kWh
